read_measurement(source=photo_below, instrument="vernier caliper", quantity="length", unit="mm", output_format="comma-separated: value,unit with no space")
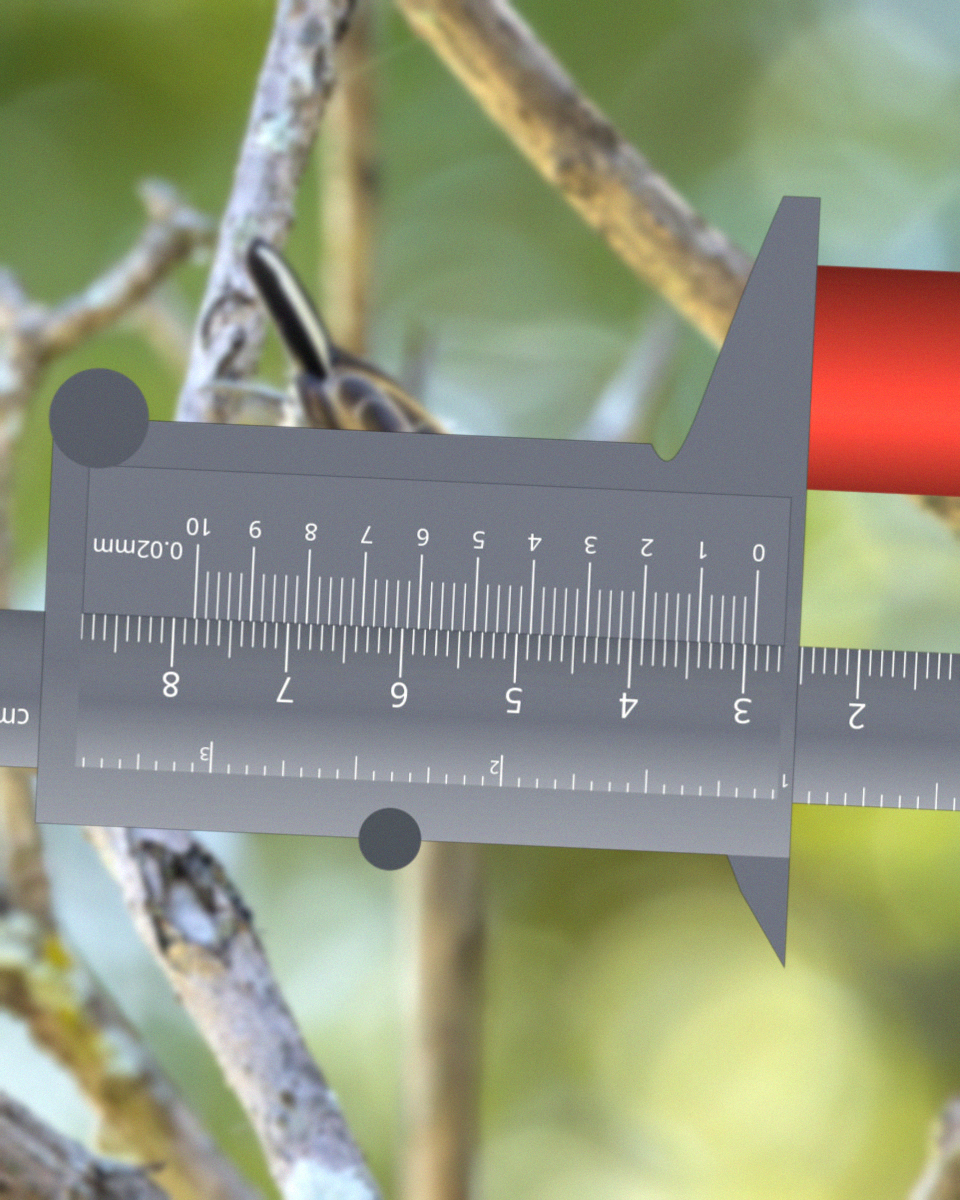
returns 29.2,mm
